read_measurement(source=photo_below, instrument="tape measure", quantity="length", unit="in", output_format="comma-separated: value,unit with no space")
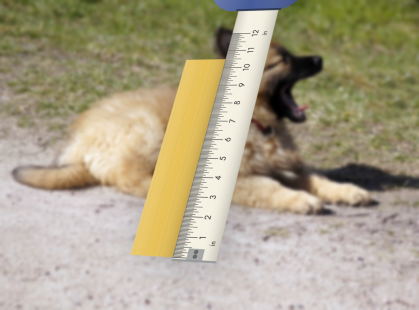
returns 10.5,in
